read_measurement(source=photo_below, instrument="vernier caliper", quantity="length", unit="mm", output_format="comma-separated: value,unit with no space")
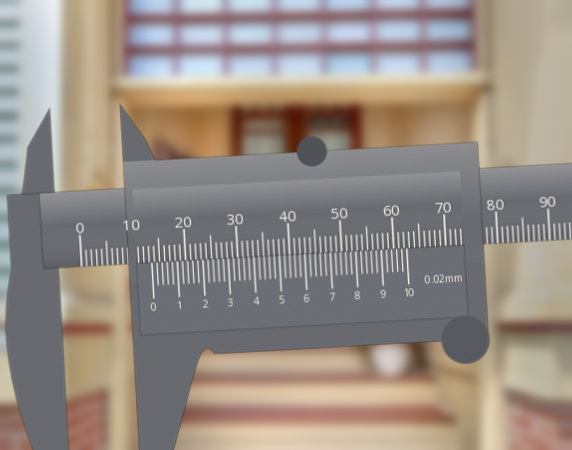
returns 13.5,mm
